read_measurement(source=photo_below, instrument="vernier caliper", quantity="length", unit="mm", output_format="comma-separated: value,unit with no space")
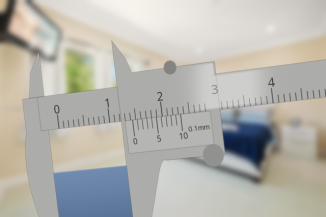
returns 14.4,mm
